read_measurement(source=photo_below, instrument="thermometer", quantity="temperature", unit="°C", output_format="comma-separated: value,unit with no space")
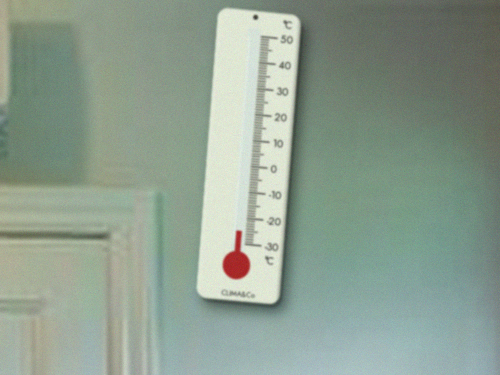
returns -25,°C
